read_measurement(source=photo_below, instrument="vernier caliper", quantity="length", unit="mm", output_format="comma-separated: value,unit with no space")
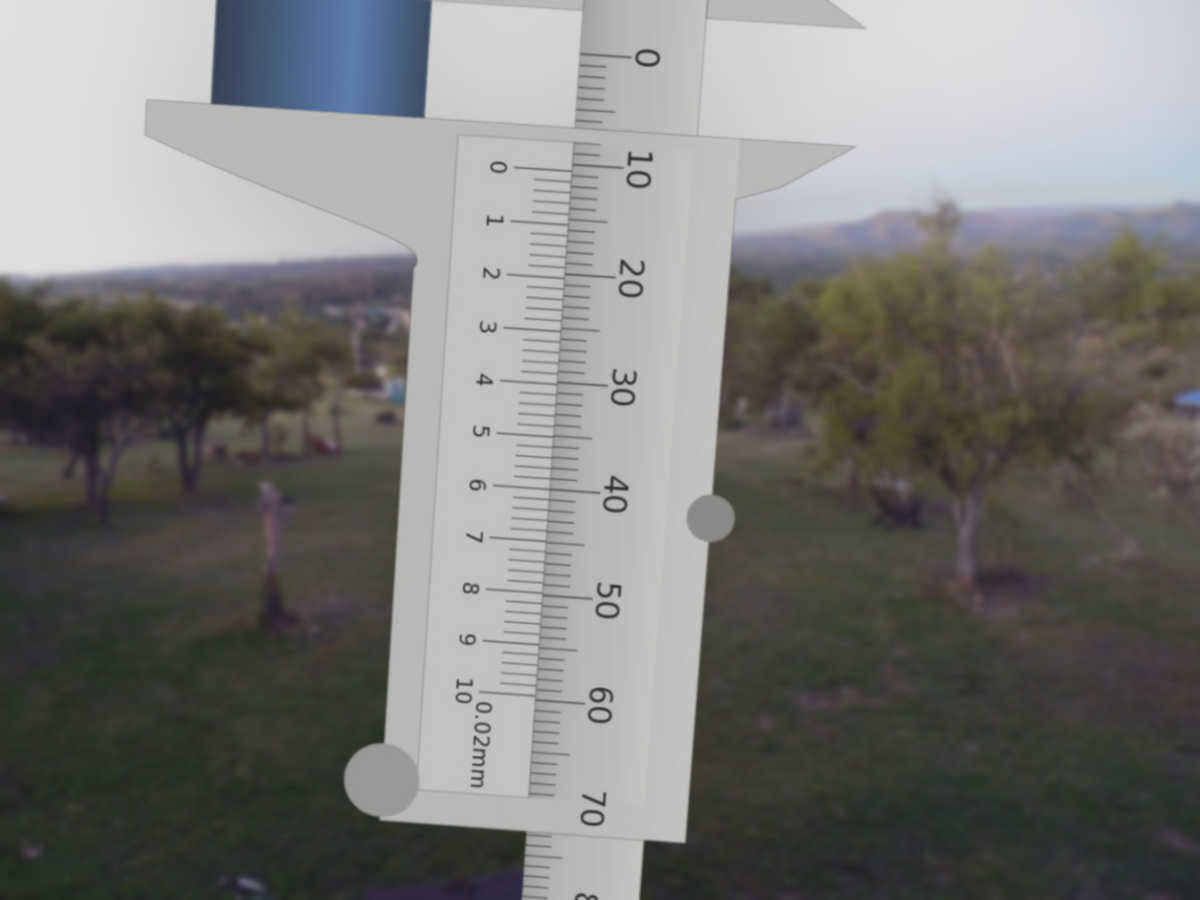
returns 10.6,mm
